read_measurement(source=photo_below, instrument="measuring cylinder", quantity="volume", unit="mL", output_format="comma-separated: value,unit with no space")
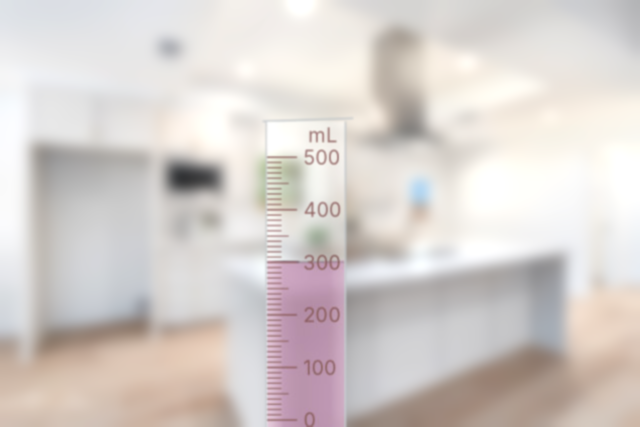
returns 300,mL
